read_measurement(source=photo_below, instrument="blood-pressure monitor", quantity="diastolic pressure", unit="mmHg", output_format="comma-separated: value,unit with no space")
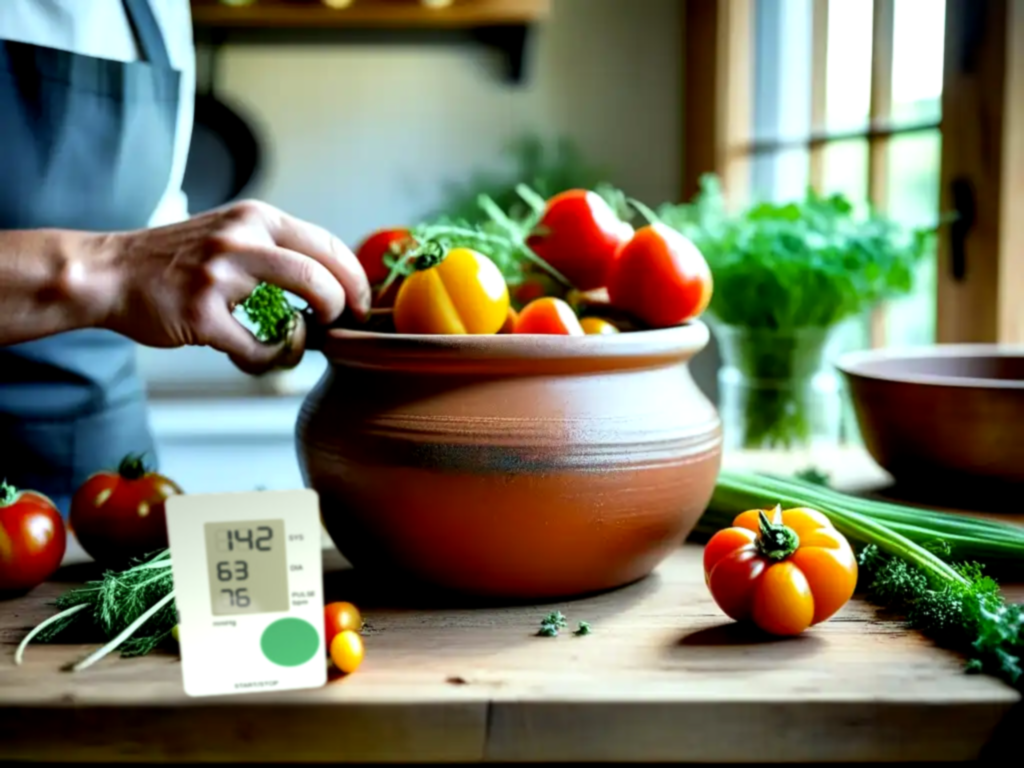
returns 63,mmHg
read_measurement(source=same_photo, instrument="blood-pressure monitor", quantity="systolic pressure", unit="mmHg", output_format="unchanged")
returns 142,mmHg
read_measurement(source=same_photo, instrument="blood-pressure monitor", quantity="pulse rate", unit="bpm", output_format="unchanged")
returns 76,bpm
